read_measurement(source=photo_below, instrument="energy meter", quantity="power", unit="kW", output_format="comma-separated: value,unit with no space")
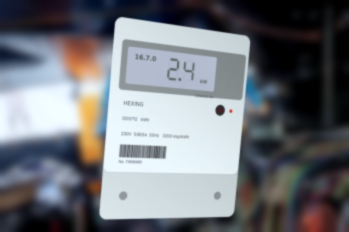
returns 2.4,kW
